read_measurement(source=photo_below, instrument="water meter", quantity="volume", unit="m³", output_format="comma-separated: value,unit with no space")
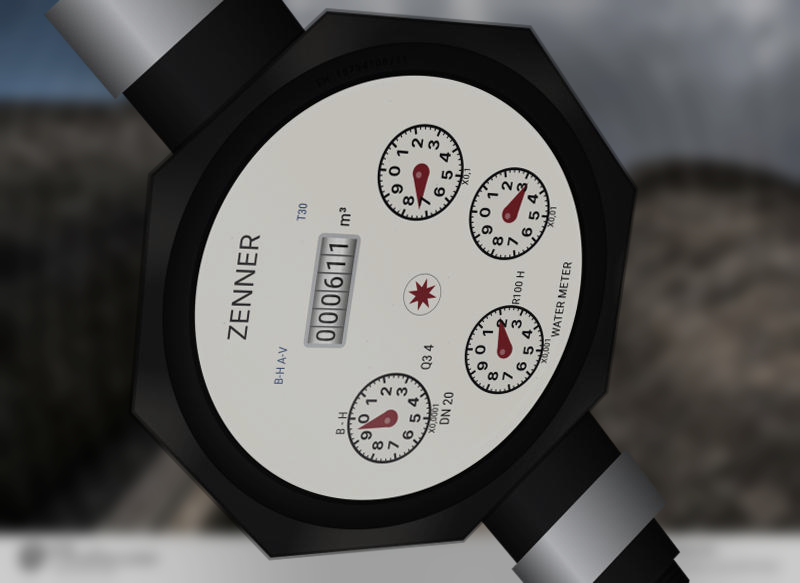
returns 611.7319,m³
